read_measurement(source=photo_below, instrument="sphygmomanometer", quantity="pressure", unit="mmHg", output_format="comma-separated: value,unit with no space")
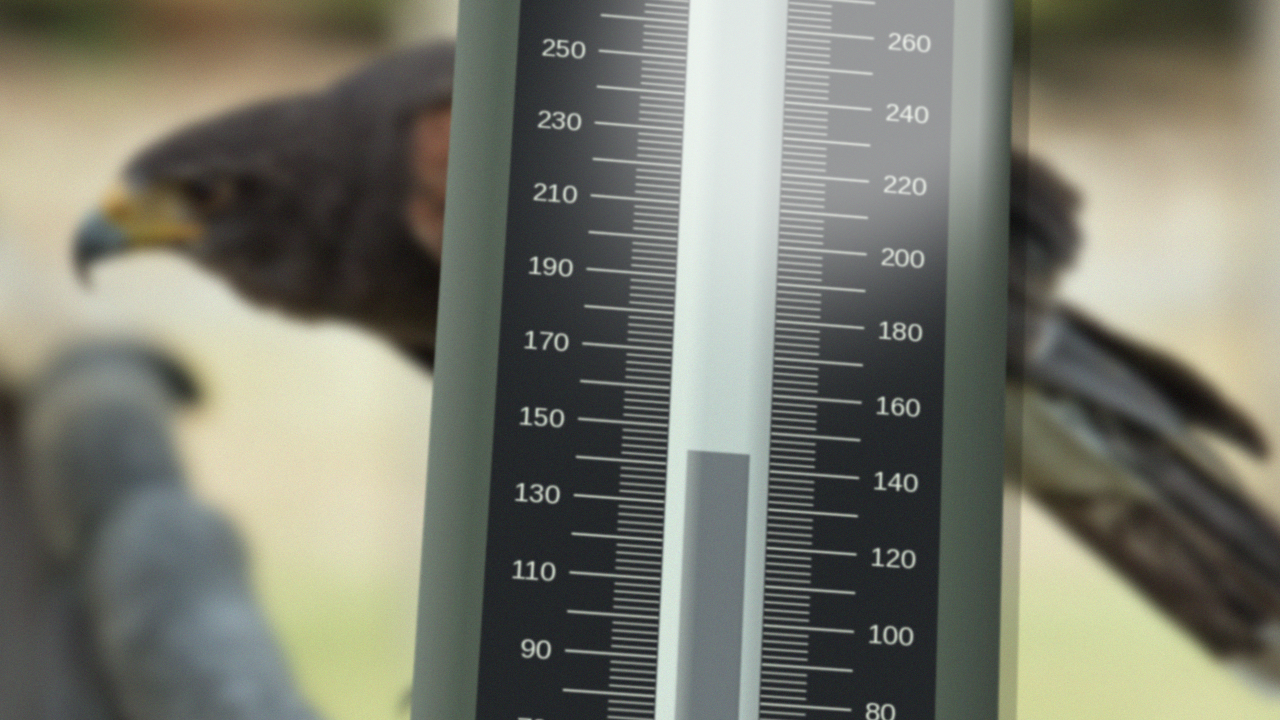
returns 144,mmHg
